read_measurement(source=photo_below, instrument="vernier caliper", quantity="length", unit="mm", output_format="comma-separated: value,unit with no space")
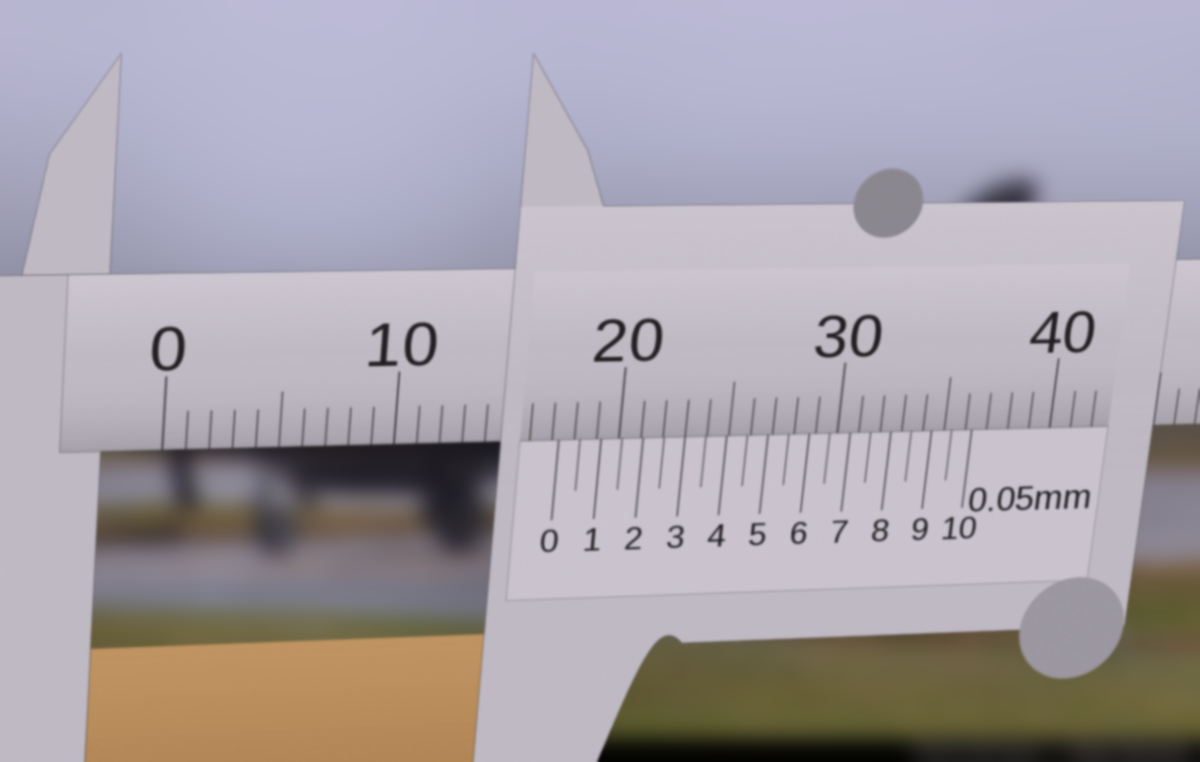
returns 17.3,mm
